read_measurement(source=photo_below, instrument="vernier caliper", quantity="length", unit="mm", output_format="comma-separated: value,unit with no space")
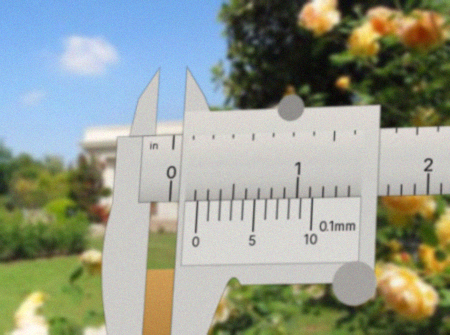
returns 2.2,mm
